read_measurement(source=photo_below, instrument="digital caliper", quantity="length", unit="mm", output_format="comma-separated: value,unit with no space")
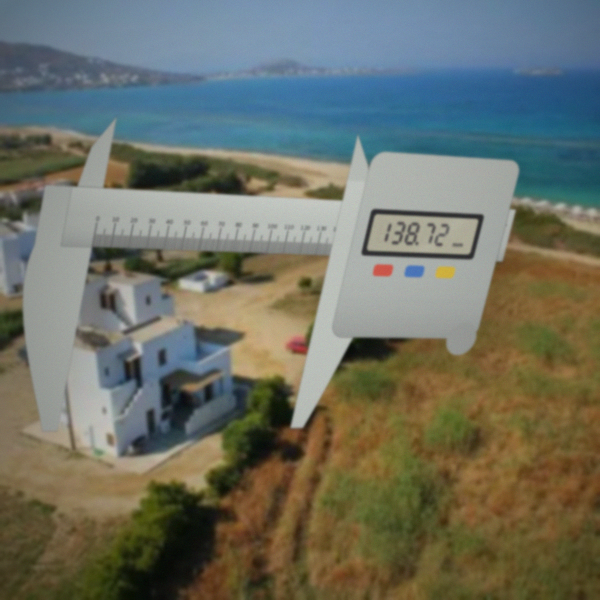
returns 138.72,mm
